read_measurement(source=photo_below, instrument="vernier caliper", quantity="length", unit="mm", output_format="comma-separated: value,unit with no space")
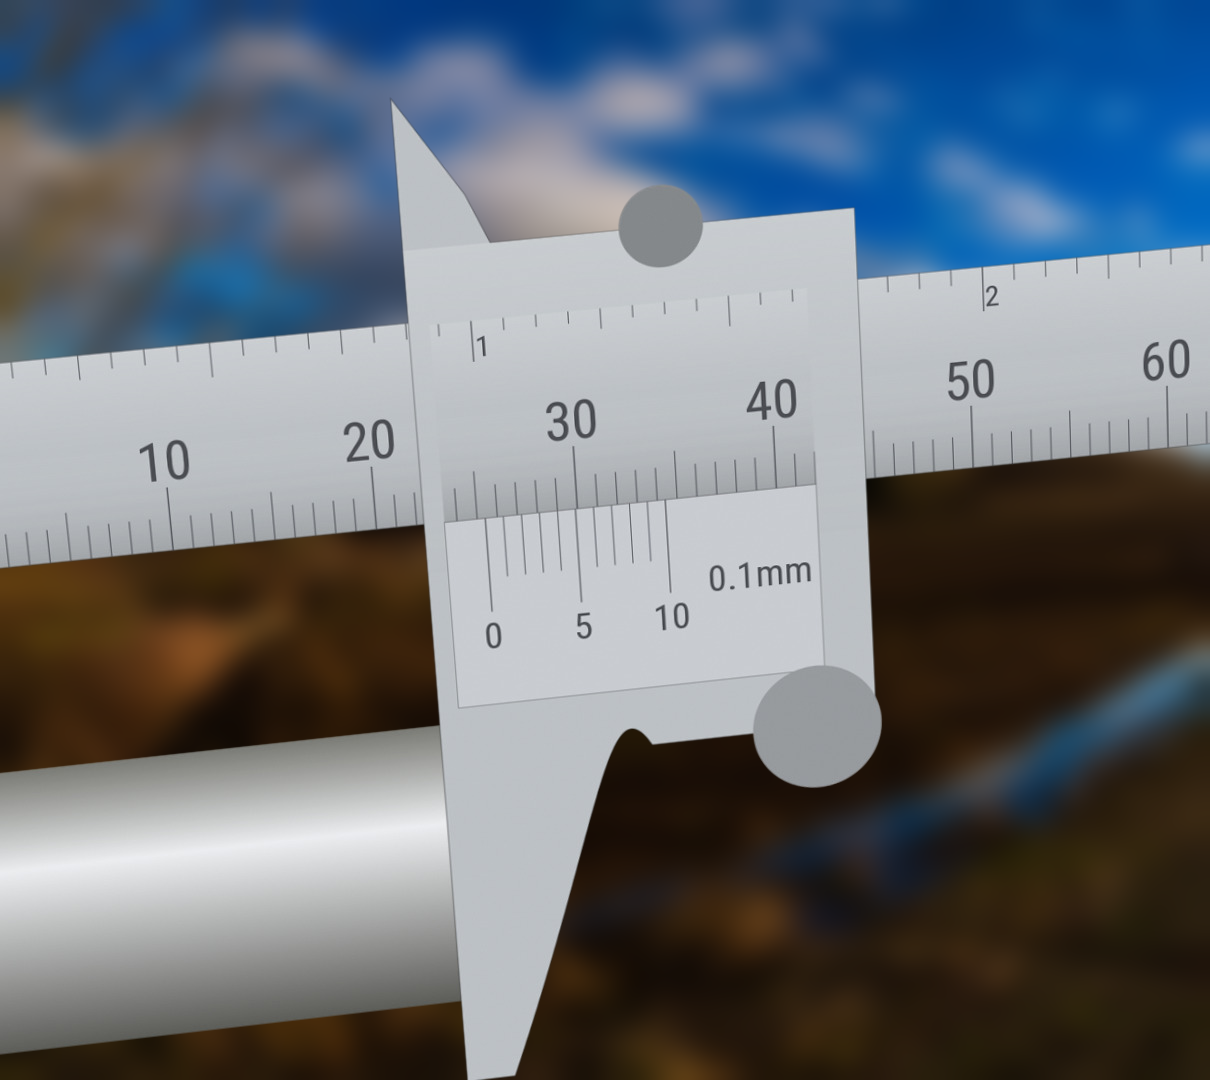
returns 25.4,mm
